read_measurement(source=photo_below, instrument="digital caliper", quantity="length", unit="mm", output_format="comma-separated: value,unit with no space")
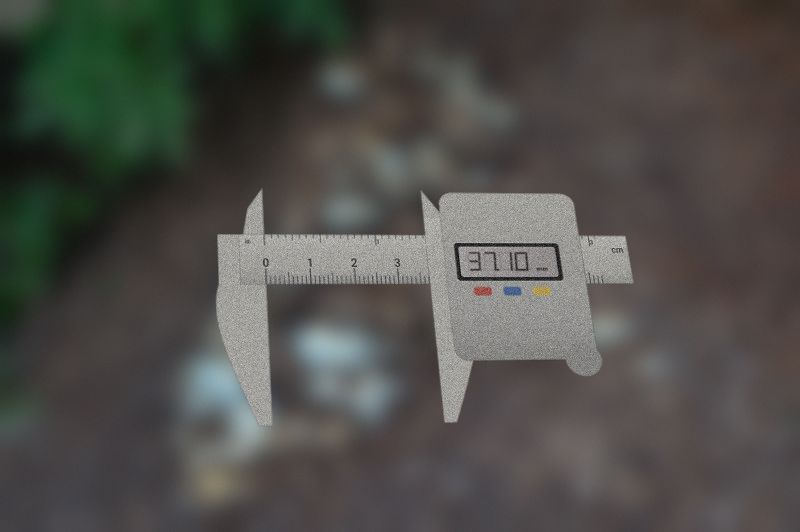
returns 37.10,mm
